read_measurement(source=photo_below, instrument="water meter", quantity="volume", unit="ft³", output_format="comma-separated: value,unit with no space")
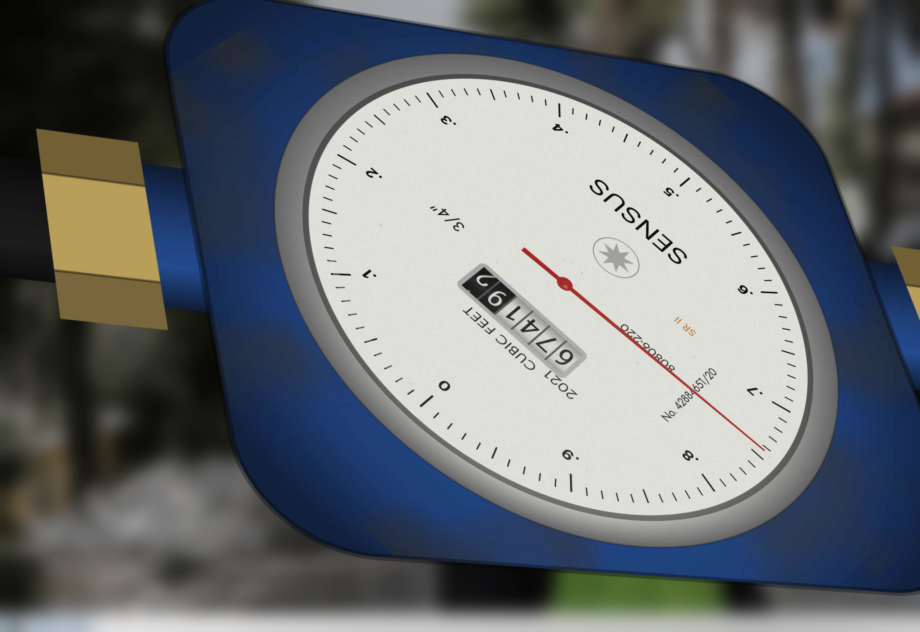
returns 674191.74,ft³
